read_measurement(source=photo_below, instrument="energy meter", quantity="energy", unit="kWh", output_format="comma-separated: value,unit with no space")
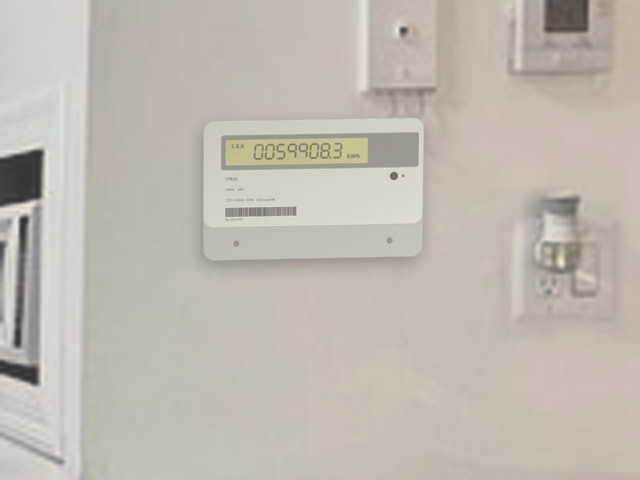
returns 59908.3,kWh
